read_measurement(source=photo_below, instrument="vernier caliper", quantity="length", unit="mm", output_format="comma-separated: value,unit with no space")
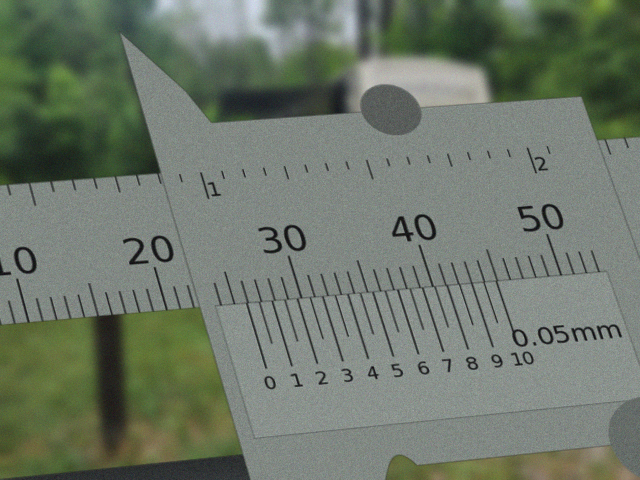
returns 25.9,mm
